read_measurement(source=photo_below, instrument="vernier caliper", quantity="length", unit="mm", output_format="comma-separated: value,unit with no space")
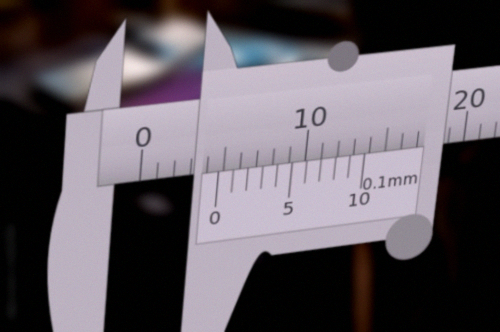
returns 4.7,mm
